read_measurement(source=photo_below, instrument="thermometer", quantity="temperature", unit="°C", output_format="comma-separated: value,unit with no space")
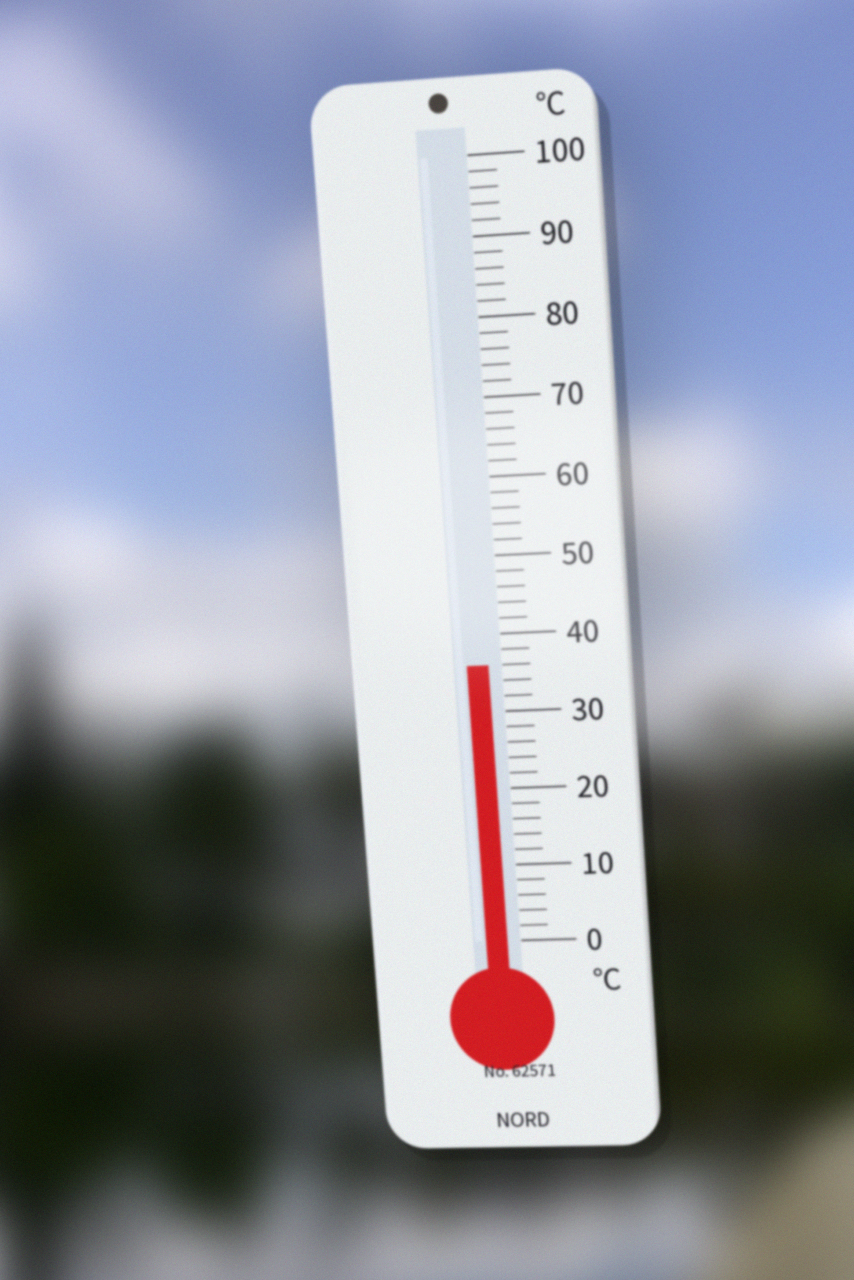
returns 36,°C
